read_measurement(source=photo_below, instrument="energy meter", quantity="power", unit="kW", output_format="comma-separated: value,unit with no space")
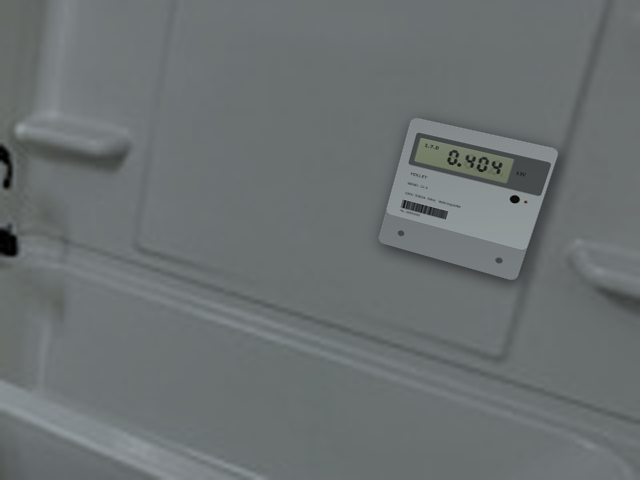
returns 0.404,kW
